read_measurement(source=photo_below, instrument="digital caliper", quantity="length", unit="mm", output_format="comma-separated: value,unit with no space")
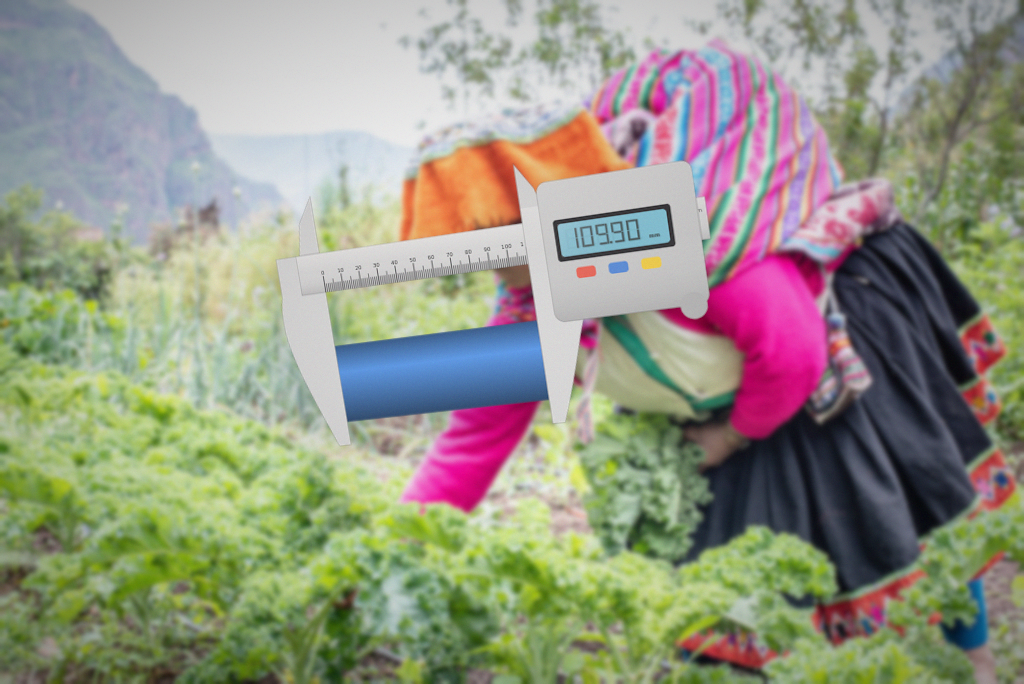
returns 109.90,mm
